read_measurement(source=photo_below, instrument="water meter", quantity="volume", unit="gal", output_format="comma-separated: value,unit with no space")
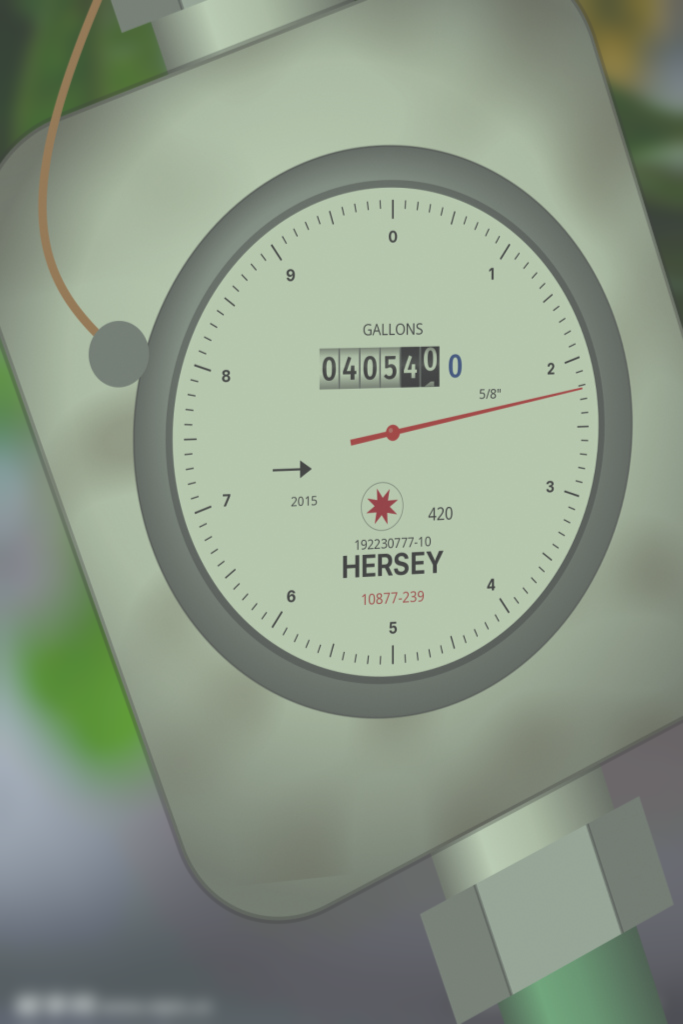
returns 405402.2,gal
